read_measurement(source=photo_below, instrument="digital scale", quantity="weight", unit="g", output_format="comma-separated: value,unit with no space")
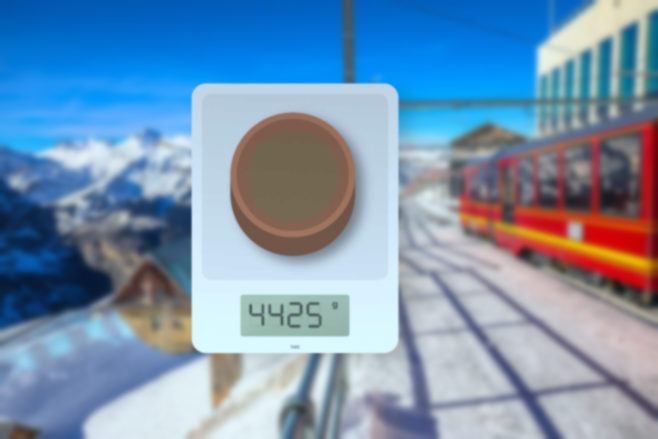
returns 4425,g
